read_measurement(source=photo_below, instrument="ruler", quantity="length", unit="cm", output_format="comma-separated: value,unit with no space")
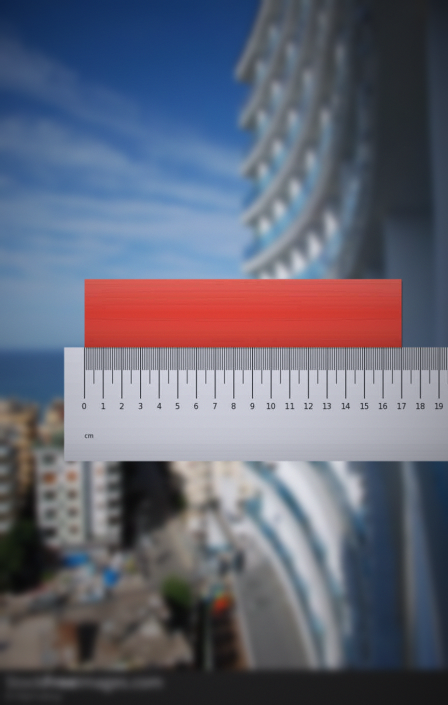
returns 17,cm
